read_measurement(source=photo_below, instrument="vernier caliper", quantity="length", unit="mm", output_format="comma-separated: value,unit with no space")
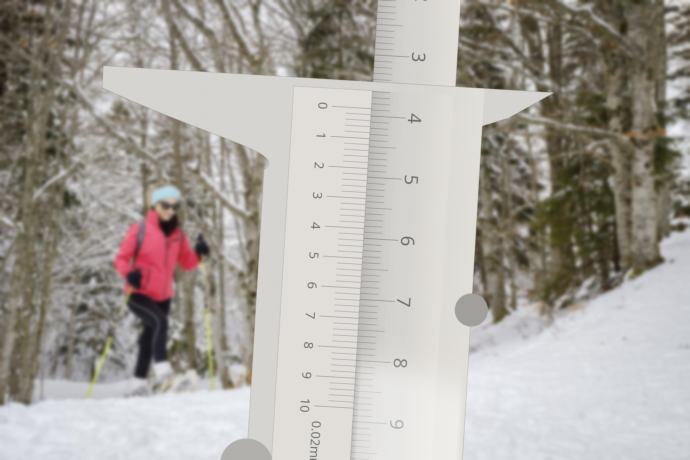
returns 38.8,mm
